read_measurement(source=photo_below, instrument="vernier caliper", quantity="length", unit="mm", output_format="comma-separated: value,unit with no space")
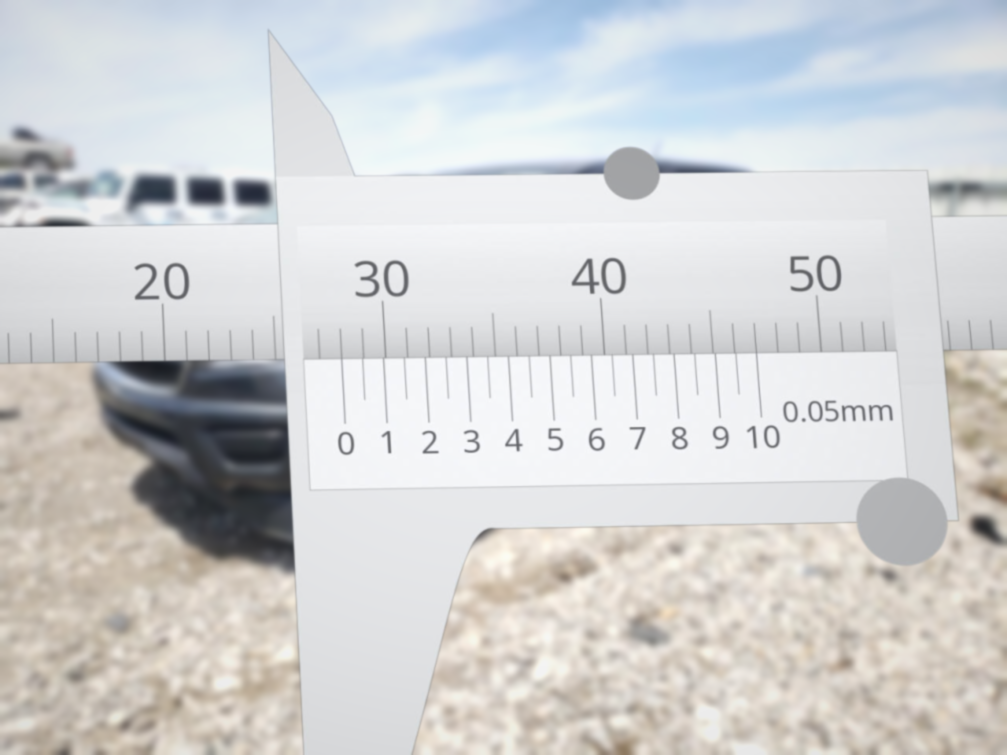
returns 28.0,mm
